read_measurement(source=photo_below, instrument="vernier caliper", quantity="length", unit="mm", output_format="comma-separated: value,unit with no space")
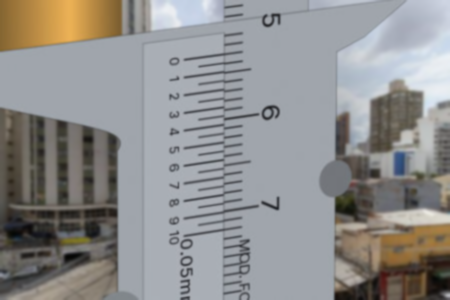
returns 53.0,mm
